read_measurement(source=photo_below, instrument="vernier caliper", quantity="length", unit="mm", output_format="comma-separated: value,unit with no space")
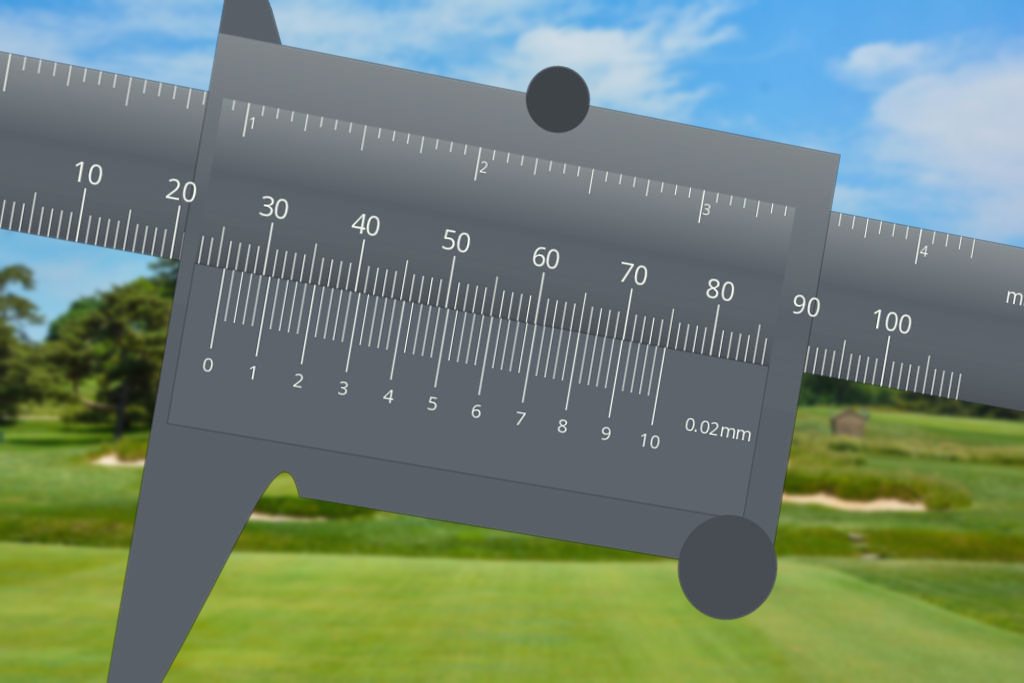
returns 25.8,mm
